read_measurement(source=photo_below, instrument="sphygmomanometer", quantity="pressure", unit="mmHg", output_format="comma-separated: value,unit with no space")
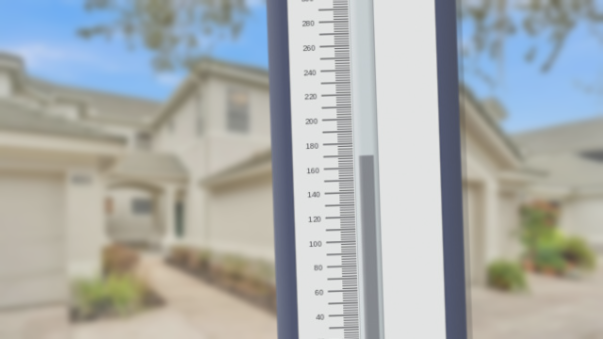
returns 170,mmHg
